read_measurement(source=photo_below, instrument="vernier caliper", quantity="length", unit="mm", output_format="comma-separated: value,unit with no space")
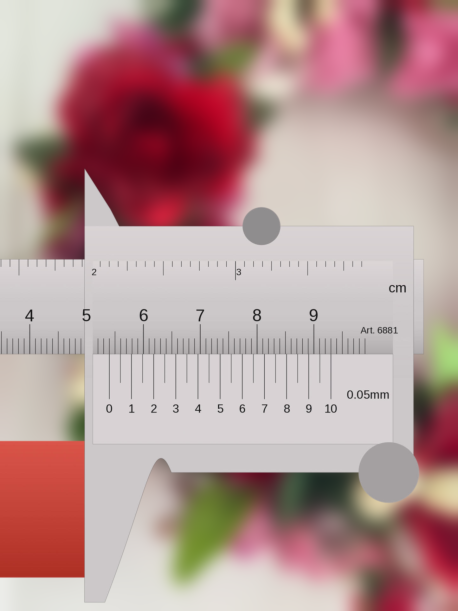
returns 54.0,mm
